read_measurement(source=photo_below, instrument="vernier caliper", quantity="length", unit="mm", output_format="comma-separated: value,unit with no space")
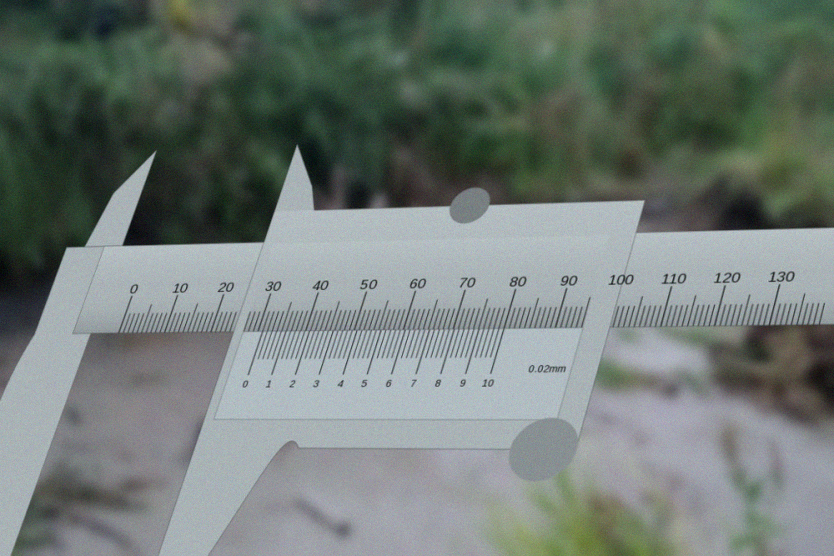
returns 31.0,mm
